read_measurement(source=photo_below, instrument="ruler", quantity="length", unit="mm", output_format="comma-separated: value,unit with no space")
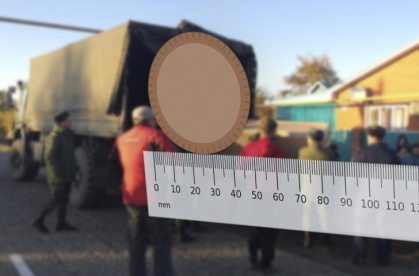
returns 50,mm
